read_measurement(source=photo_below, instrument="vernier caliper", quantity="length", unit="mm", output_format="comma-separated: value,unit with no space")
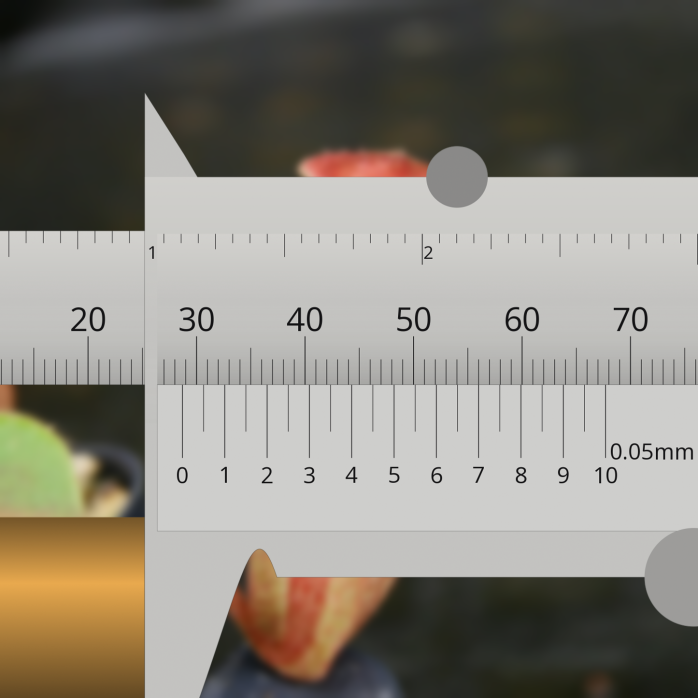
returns 28.7,mm
